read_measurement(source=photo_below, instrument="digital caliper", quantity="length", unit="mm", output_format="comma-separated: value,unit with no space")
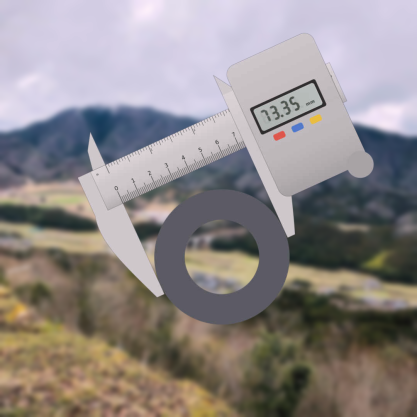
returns 73.35,mm
